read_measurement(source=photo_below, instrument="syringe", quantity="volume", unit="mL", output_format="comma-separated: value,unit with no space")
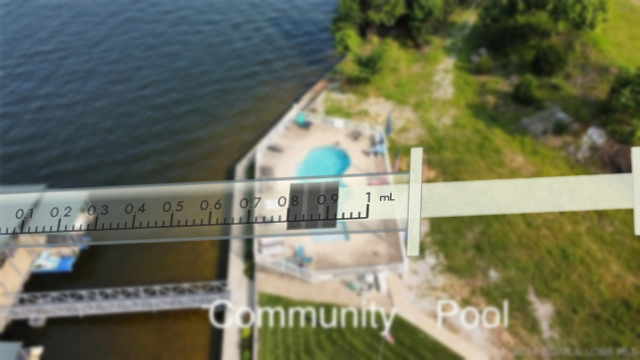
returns 0.8,mL
